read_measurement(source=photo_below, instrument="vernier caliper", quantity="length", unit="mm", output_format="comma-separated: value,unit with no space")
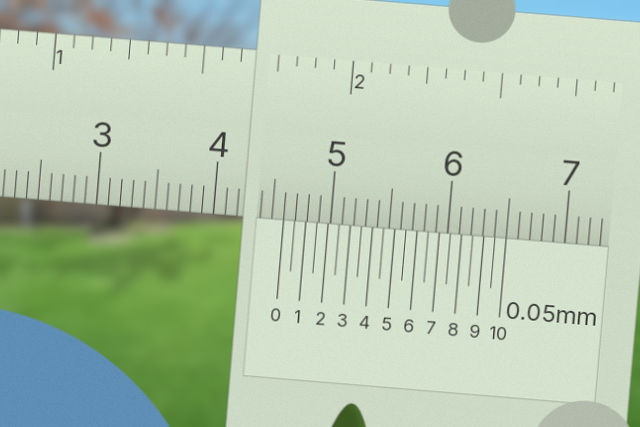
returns 46.0,mm
